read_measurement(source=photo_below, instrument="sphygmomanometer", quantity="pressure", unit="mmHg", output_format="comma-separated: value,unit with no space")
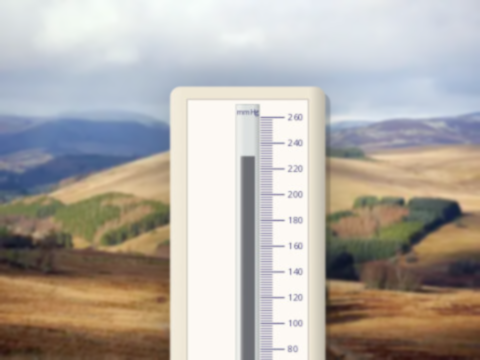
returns 230,mmHg
